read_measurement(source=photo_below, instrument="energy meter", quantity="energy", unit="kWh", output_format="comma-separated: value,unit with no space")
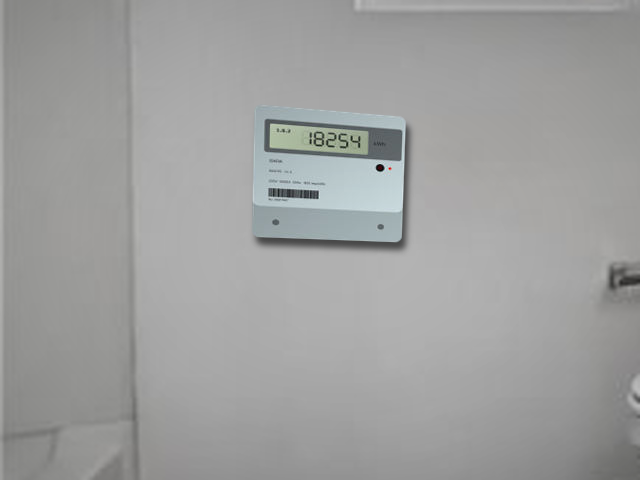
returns 18254,kWh
